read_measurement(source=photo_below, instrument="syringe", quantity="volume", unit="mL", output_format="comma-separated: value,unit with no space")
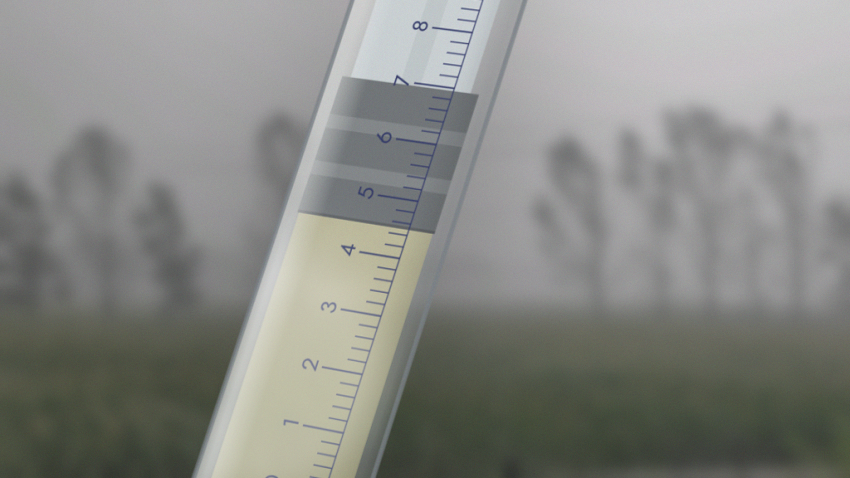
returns 4.5,mL
